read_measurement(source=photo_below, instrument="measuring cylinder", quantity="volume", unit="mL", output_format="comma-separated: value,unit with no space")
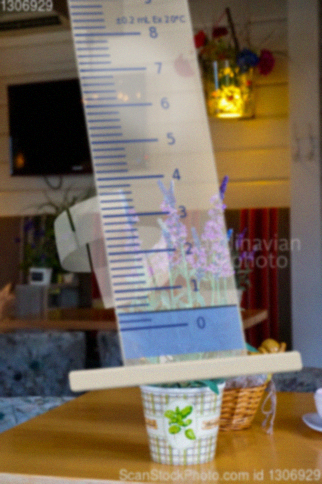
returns 0.4,mL
